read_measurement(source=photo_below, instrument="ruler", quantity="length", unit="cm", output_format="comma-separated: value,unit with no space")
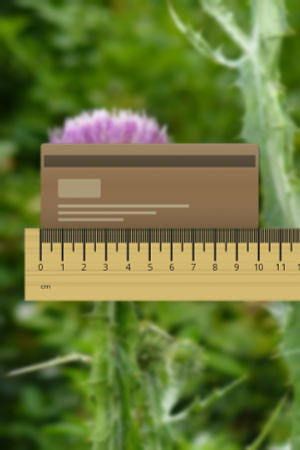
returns 10,cm
